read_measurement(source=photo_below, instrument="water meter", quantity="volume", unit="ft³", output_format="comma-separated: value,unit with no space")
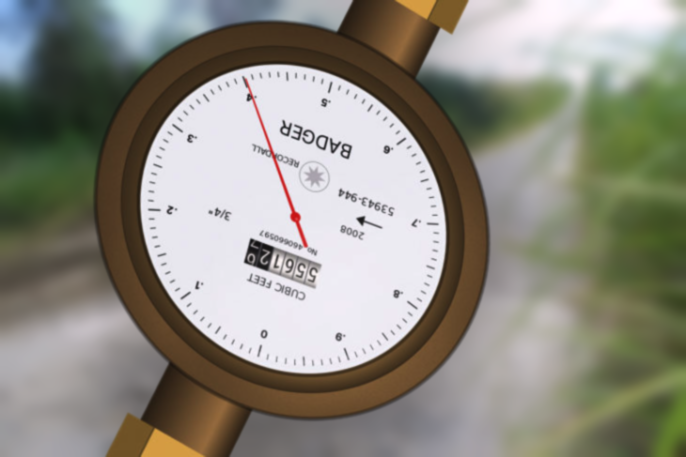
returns 556126.40,ft³
